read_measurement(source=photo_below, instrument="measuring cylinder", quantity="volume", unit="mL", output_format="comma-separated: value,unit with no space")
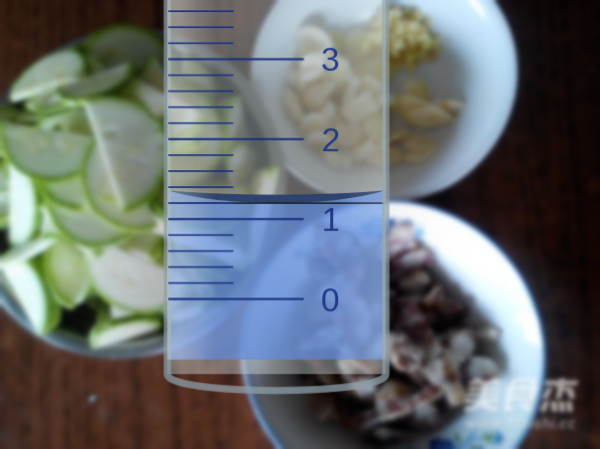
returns 1.2,mL
